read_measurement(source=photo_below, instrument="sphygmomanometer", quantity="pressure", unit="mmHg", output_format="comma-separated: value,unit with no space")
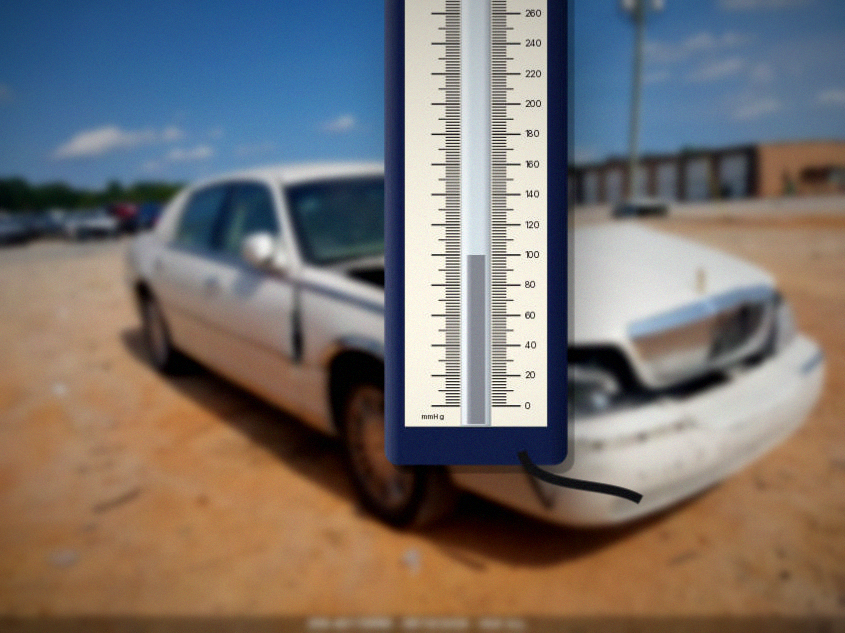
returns 100,mmHg
